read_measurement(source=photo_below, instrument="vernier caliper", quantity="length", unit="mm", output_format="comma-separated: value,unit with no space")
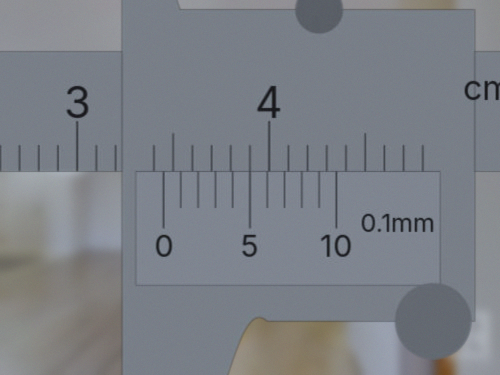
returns 34.5,mm
